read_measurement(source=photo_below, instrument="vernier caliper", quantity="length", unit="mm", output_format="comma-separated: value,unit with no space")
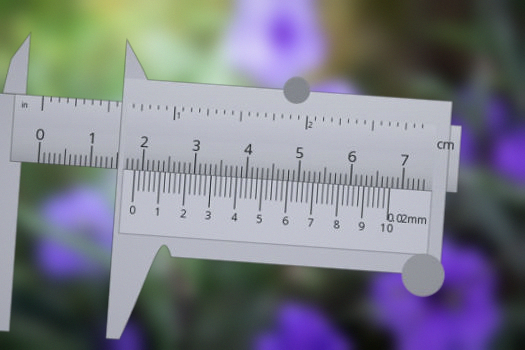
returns 18.5,mm
